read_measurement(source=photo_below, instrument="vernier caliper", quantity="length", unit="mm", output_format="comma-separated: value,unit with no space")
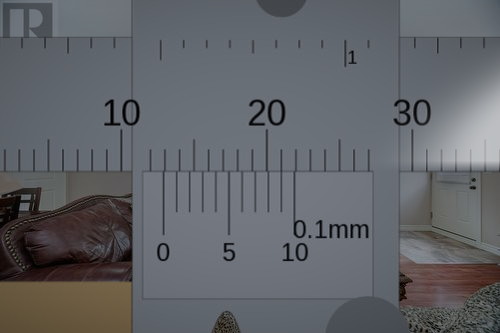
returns 12.9,mm
